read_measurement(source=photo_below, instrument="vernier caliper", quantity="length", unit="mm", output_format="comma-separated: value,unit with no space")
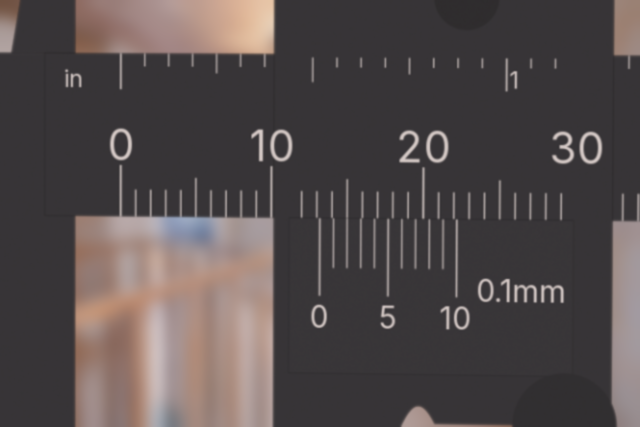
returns 13.2,mm
